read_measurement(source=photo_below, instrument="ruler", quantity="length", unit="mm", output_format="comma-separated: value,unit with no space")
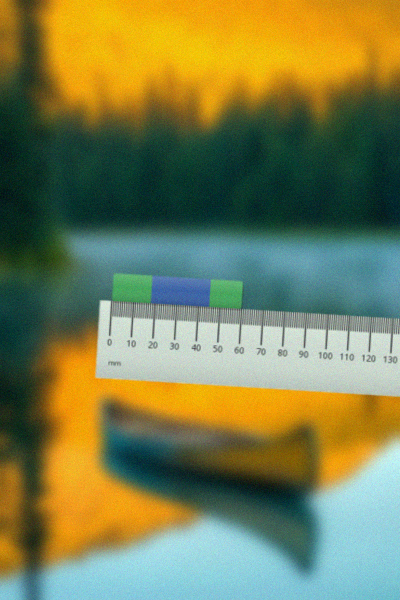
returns 60,mm
